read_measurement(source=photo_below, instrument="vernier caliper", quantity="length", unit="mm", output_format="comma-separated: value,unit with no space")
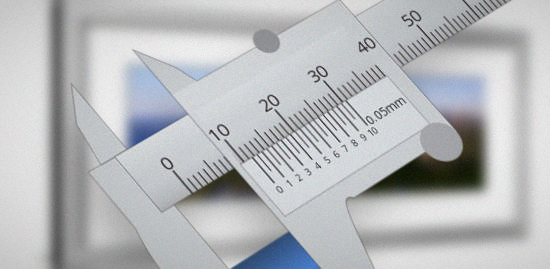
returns 11.6,mm
